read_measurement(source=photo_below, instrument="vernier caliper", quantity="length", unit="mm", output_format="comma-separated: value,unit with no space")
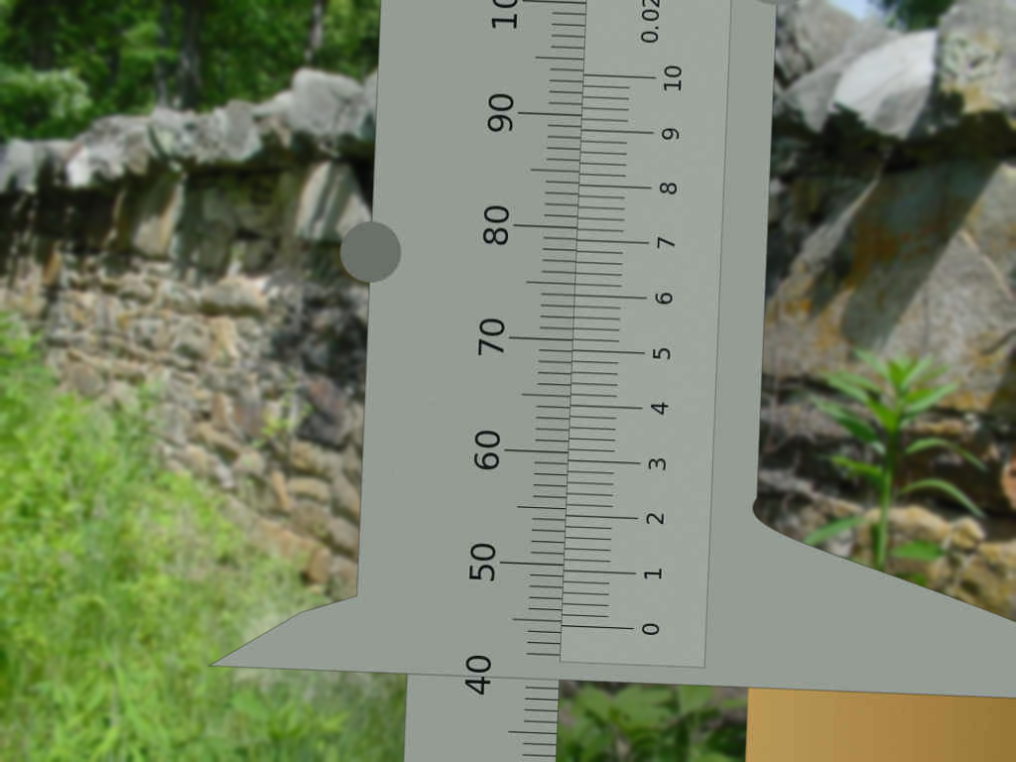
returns 44.6,mm
